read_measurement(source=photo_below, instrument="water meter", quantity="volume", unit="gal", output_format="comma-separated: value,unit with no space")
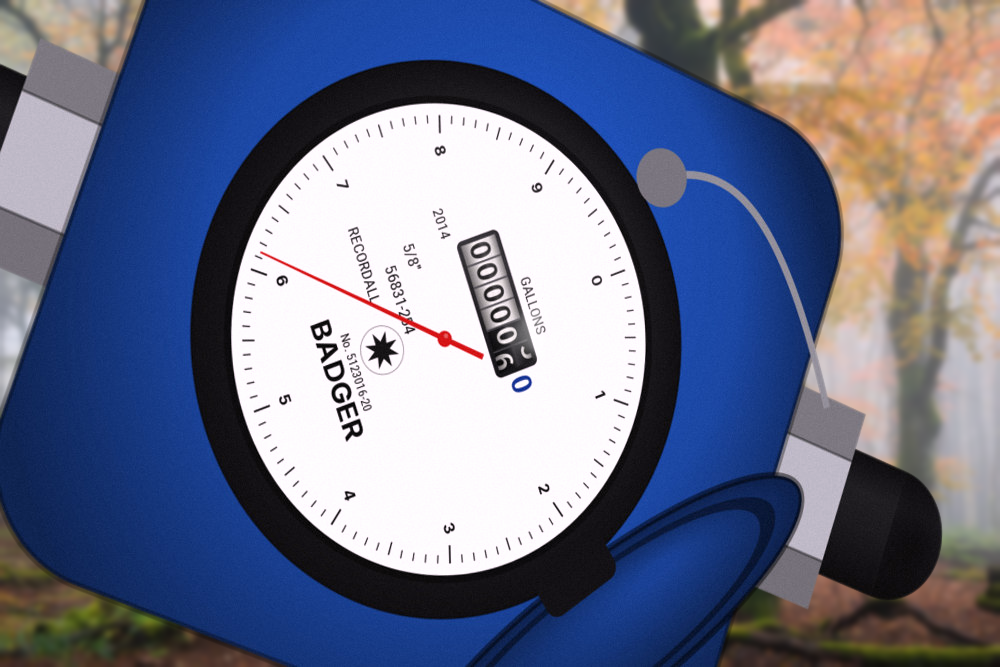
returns 56.1,gal
